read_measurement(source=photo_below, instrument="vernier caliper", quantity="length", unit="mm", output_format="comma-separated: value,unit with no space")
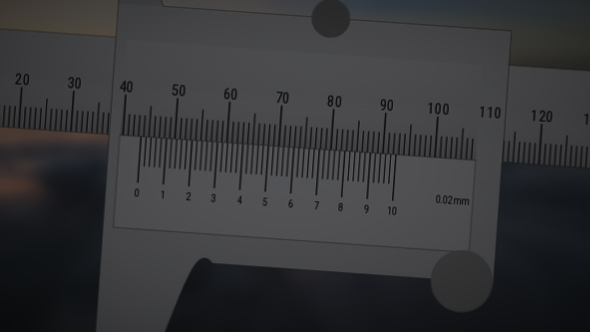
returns 43.5,mm
